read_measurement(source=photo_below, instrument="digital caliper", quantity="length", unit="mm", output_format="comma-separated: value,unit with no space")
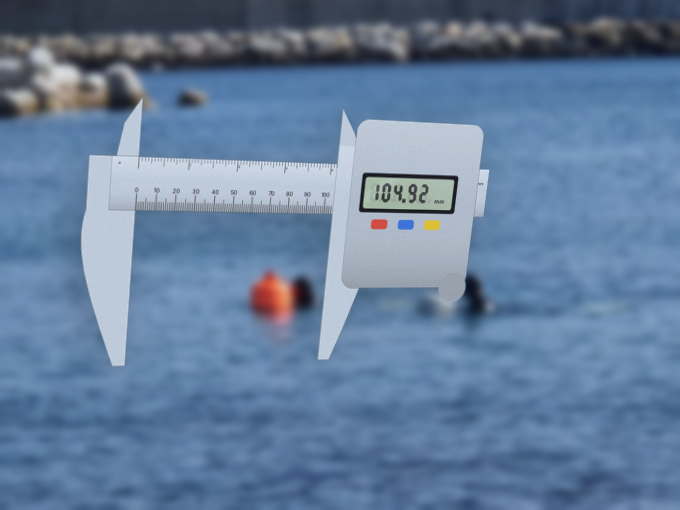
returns 104.92,mm
